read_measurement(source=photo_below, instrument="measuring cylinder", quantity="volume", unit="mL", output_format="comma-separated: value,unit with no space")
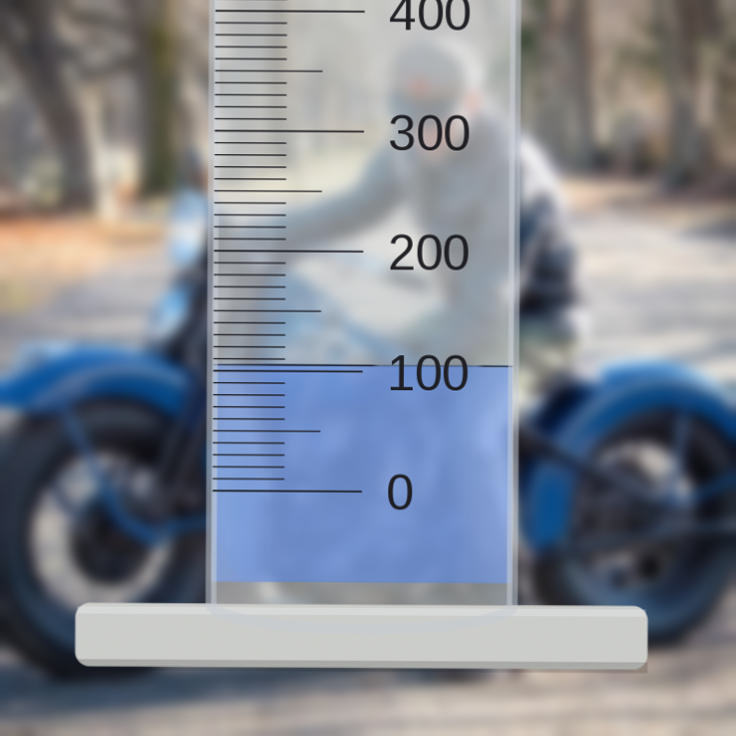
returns 105,mL
